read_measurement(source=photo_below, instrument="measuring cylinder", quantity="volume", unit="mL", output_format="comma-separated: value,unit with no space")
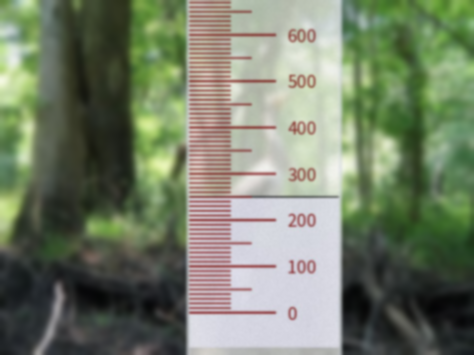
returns 250,mL
